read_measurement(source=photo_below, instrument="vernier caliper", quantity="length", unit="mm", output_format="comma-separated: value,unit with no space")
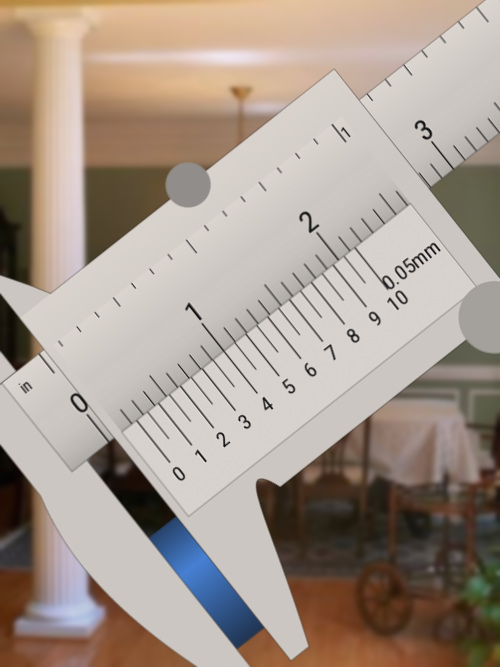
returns 2.4,mm
